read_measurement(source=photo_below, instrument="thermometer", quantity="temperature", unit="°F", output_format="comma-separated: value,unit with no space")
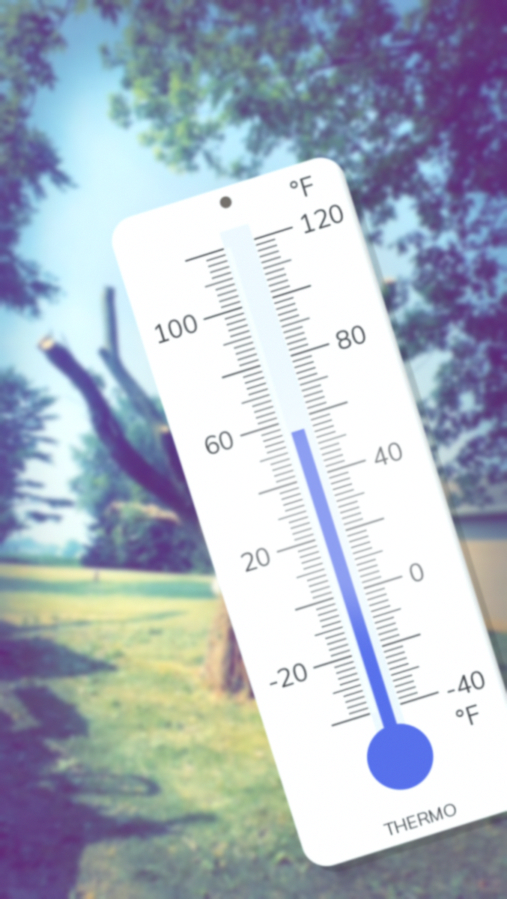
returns 56,°F
